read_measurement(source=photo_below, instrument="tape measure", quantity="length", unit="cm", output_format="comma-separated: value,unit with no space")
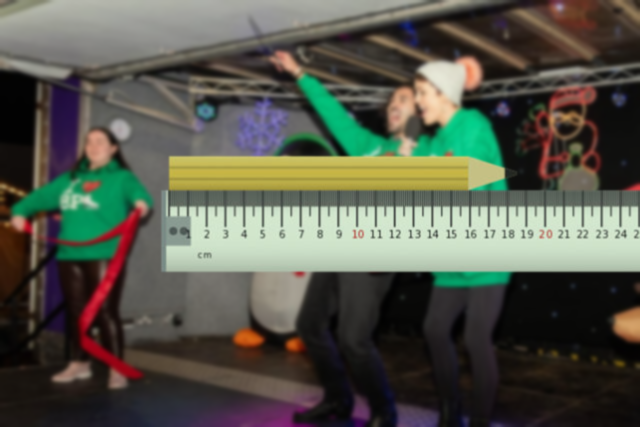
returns 18.5,cm
